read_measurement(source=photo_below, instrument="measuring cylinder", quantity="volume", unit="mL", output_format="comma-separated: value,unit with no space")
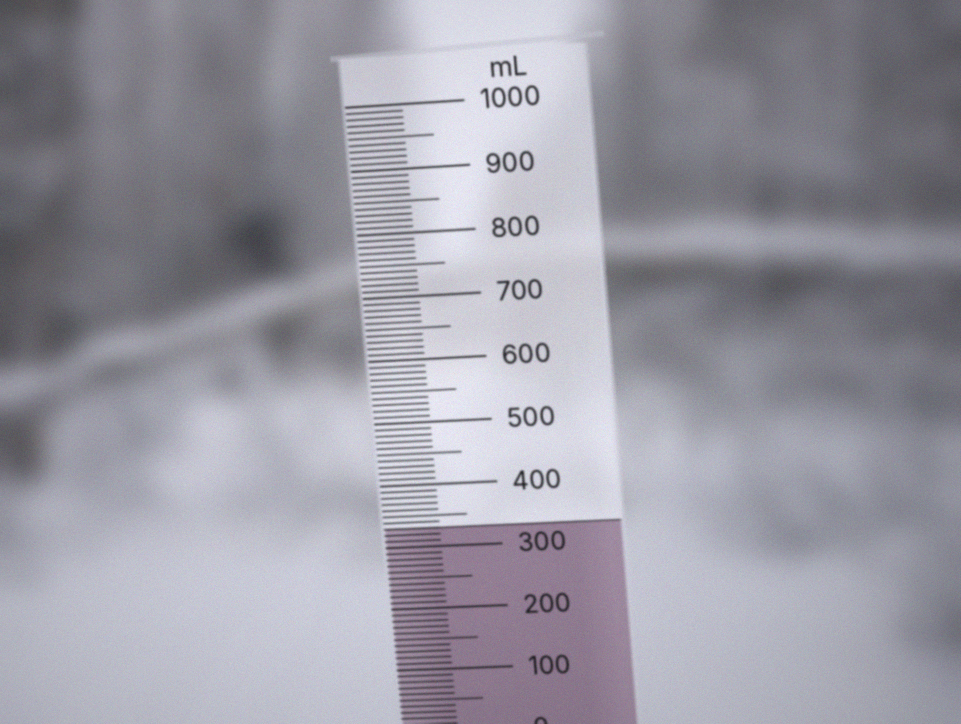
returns 330,mL
